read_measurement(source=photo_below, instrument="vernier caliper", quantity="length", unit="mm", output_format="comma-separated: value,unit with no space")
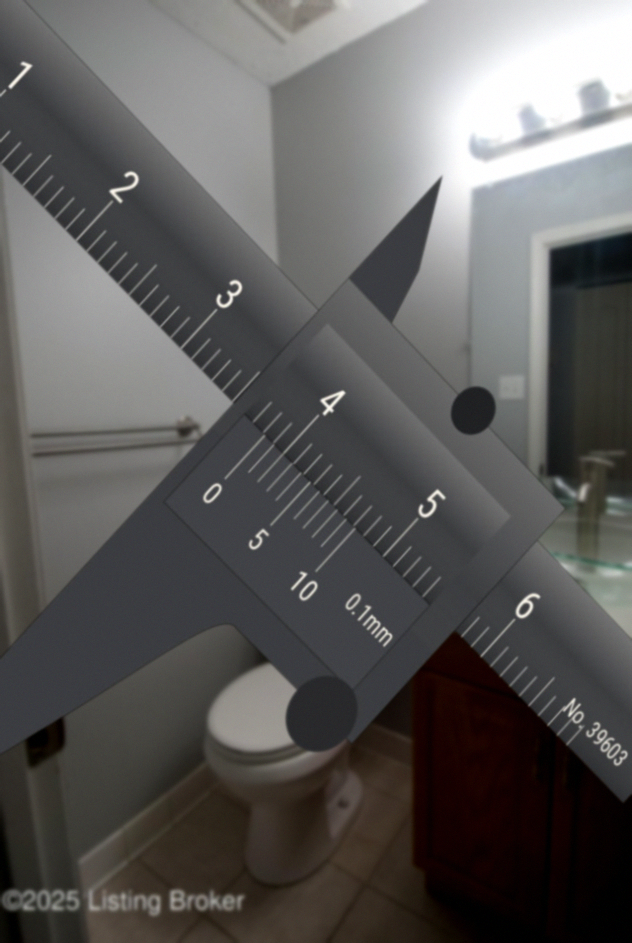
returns 38.2,mm
